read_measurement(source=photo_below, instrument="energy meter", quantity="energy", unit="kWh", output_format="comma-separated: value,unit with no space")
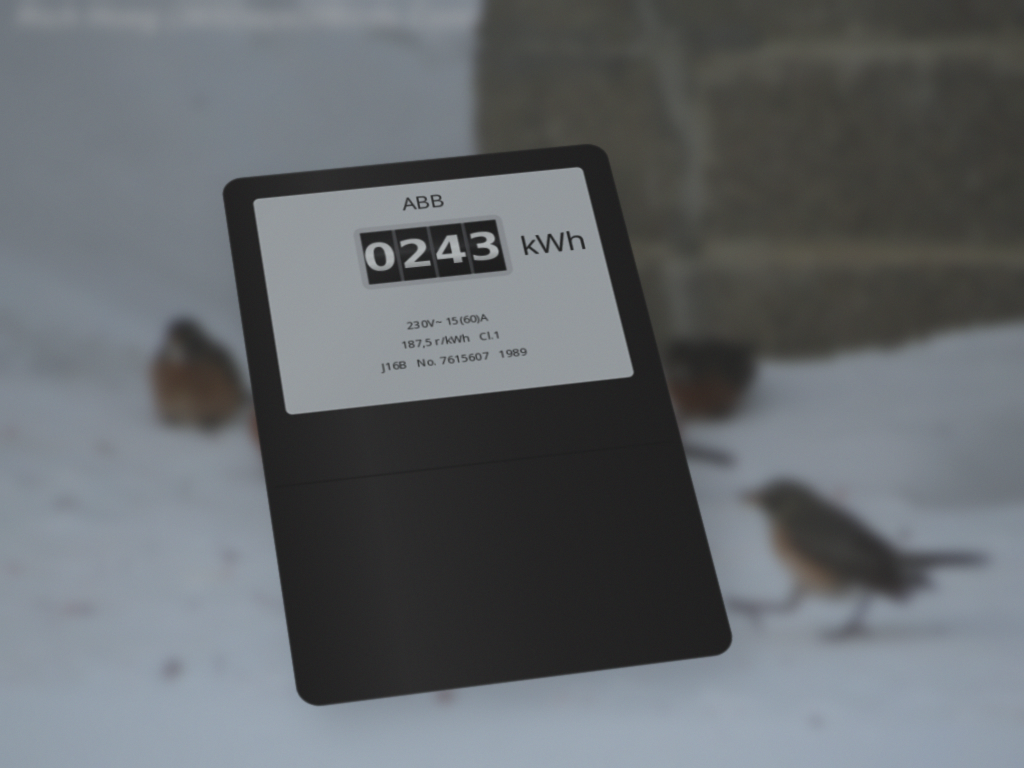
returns 243,kWh
